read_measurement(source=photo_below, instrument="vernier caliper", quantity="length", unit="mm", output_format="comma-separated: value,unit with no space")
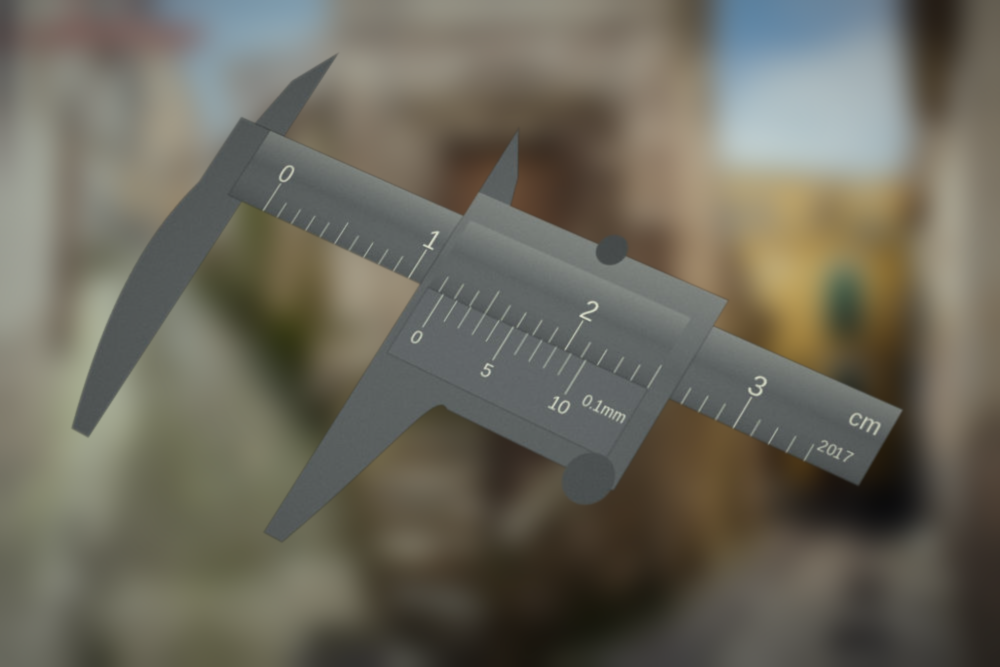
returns 12.3,mm
